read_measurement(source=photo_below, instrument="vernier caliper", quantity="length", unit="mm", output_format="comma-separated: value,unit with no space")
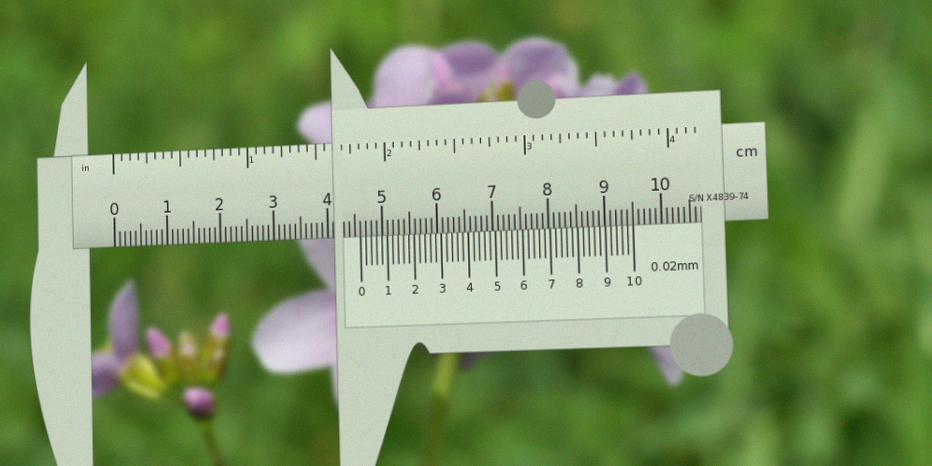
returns 46.0,mm
